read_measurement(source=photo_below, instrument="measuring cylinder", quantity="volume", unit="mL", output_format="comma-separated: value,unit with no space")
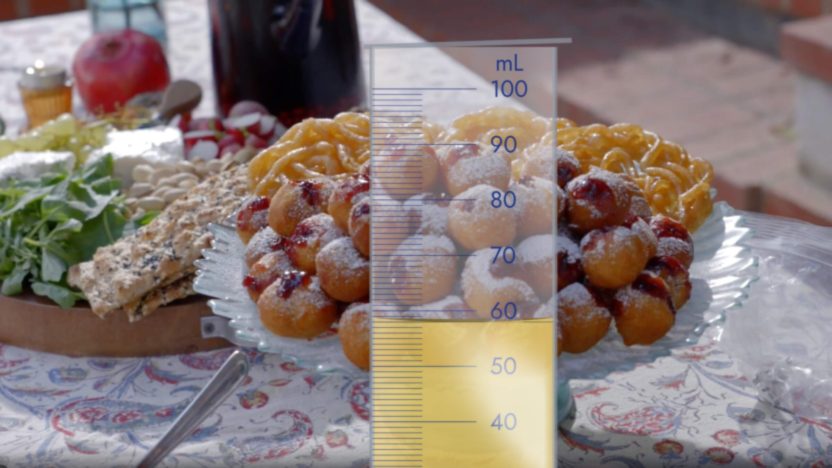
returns 58,mL
